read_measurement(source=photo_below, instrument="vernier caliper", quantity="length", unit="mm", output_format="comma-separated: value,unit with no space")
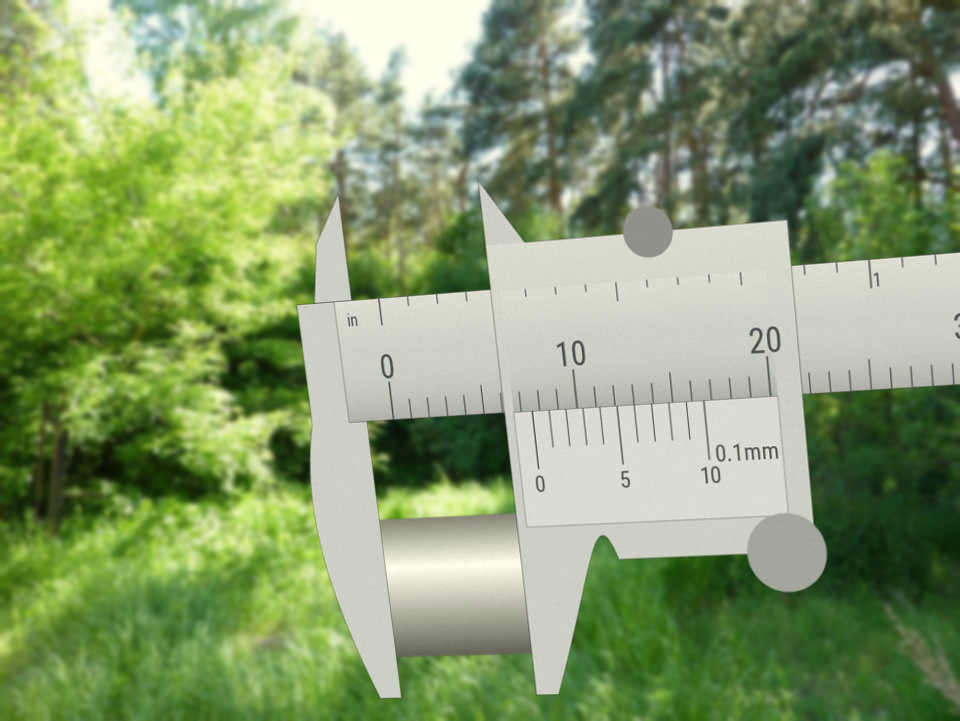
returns 7.6,mm
